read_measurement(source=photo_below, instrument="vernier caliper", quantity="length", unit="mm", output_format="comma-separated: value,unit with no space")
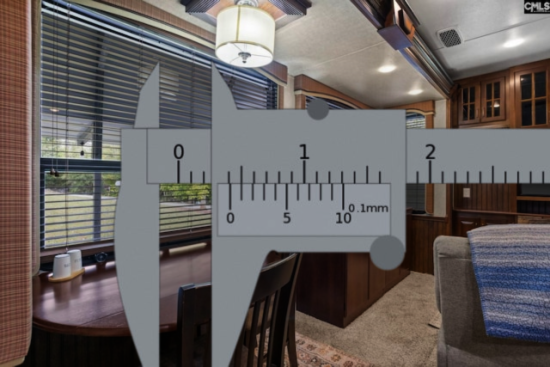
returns 4.1,mm
